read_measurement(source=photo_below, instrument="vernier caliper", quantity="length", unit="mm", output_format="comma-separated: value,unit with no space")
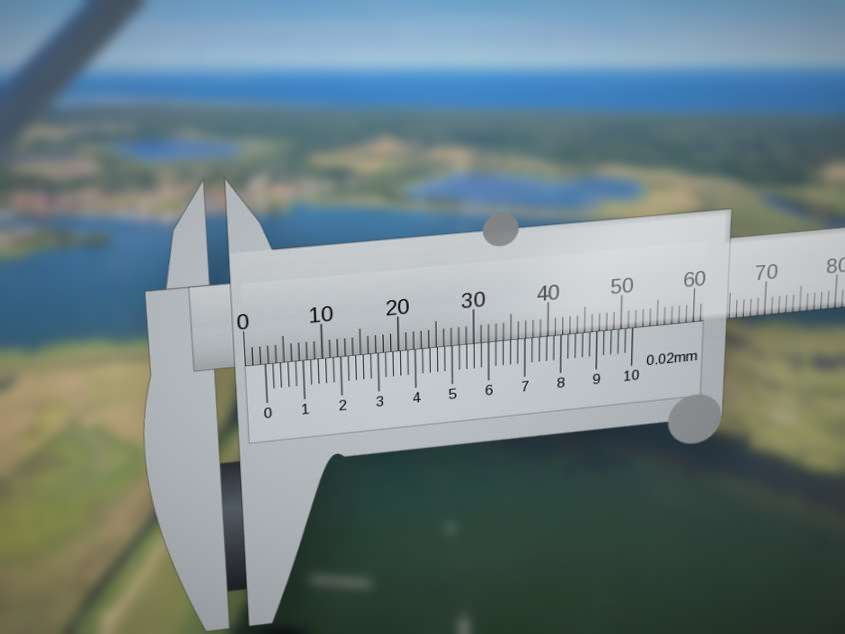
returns 2.6,mm
